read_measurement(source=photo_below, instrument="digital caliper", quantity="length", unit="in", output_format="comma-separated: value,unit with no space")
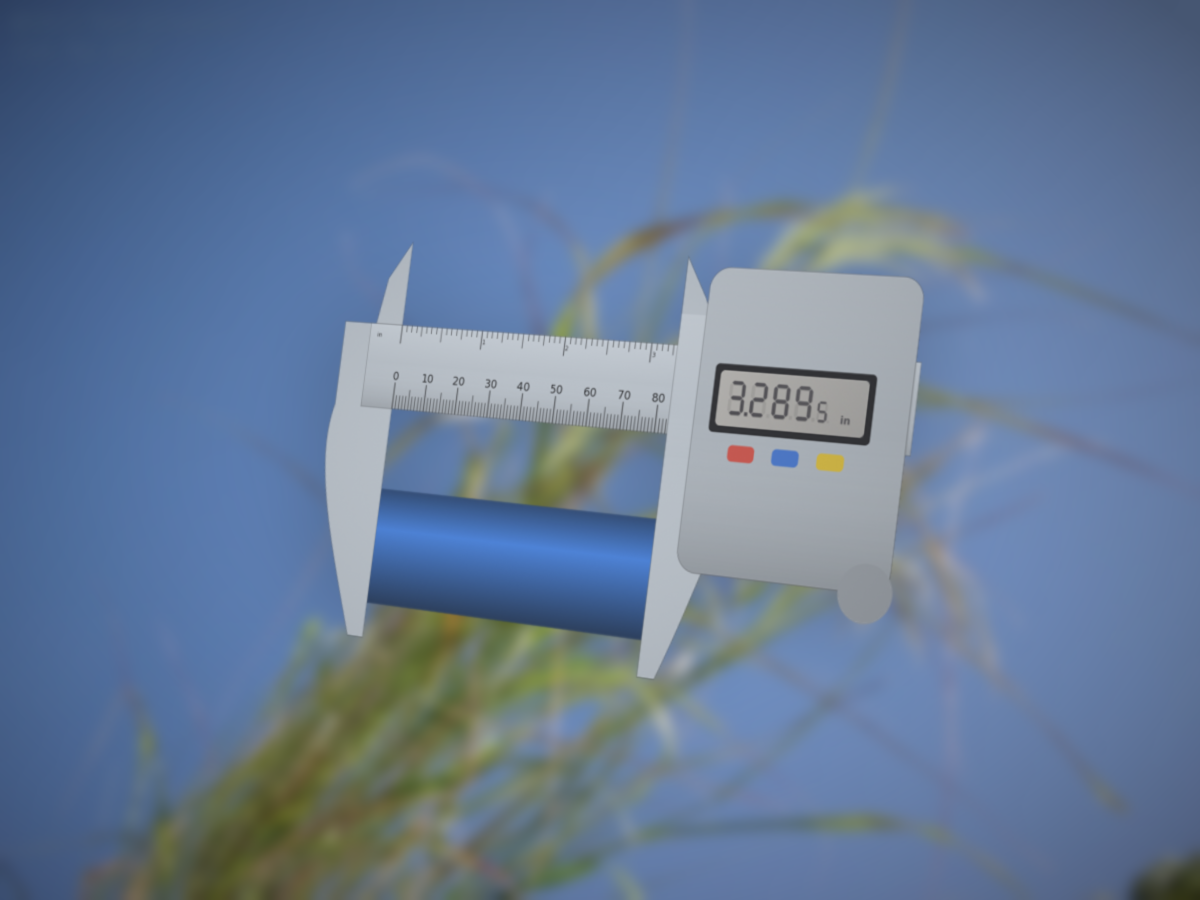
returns 3.2895,in
